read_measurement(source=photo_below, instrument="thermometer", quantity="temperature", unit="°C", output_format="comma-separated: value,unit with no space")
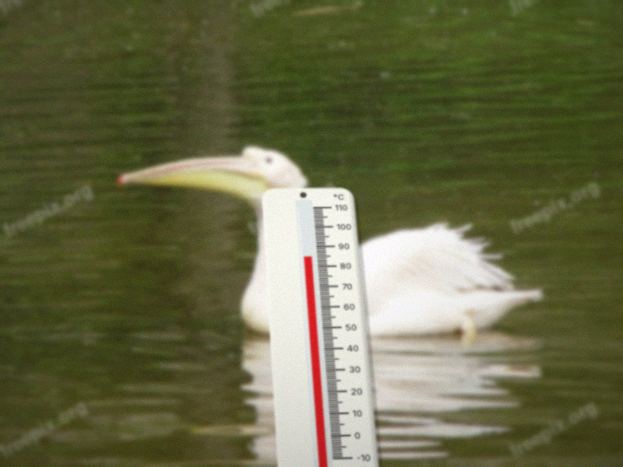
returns 85,°C
